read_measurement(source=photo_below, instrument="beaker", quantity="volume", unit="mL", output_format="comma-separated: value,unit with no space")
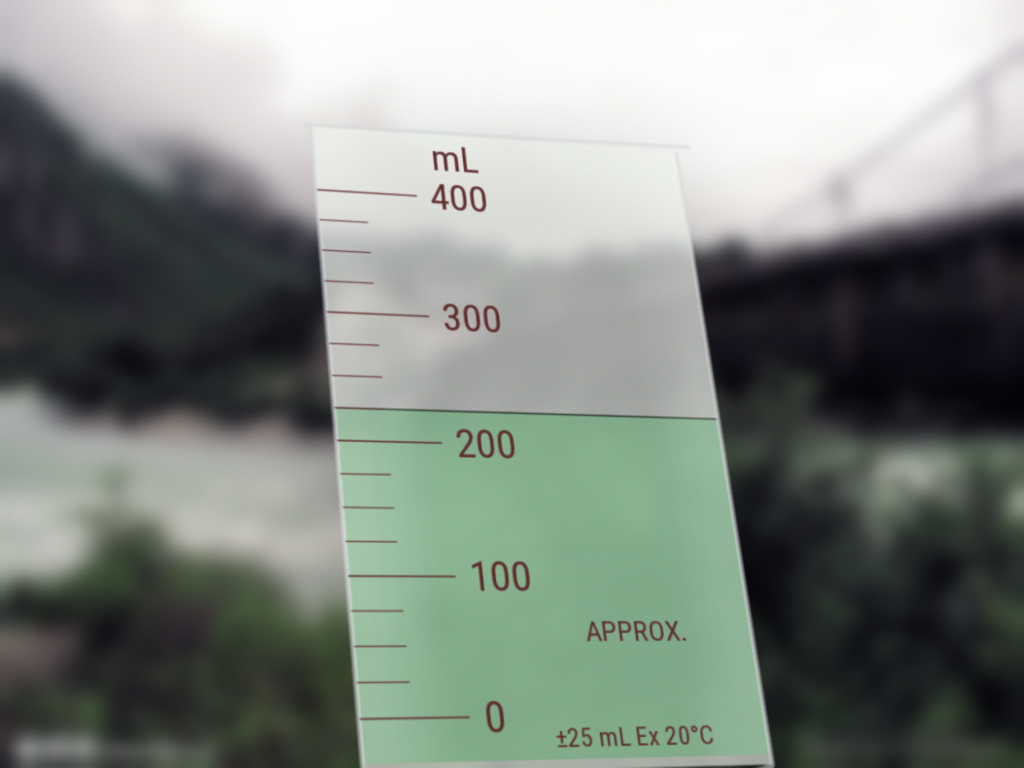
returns 225,mL
